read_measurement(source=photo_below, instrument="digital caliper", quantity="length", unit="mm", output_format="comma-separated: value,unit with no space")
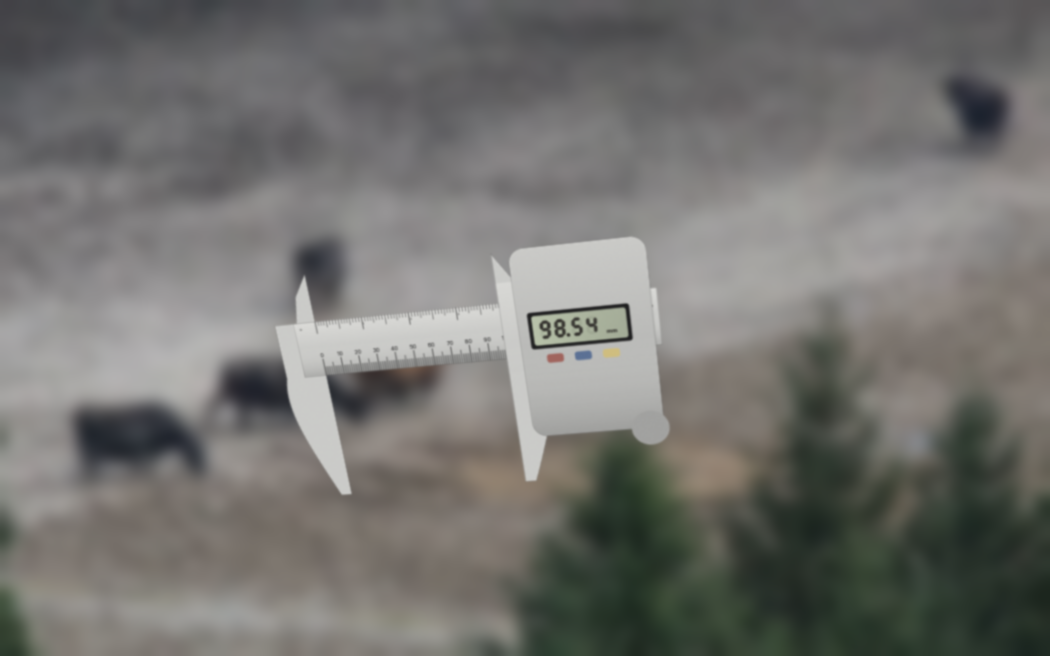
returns 98.54,mm
